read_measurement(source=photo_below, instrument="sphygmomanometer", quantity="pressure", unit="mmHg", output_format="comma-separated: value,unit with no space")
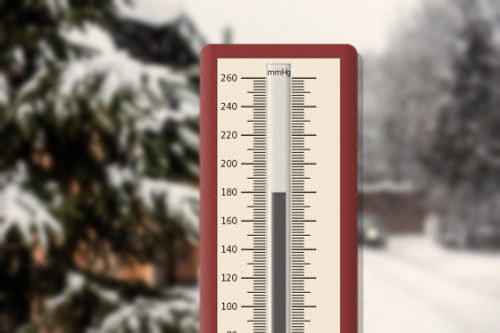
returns 180,mmHg
